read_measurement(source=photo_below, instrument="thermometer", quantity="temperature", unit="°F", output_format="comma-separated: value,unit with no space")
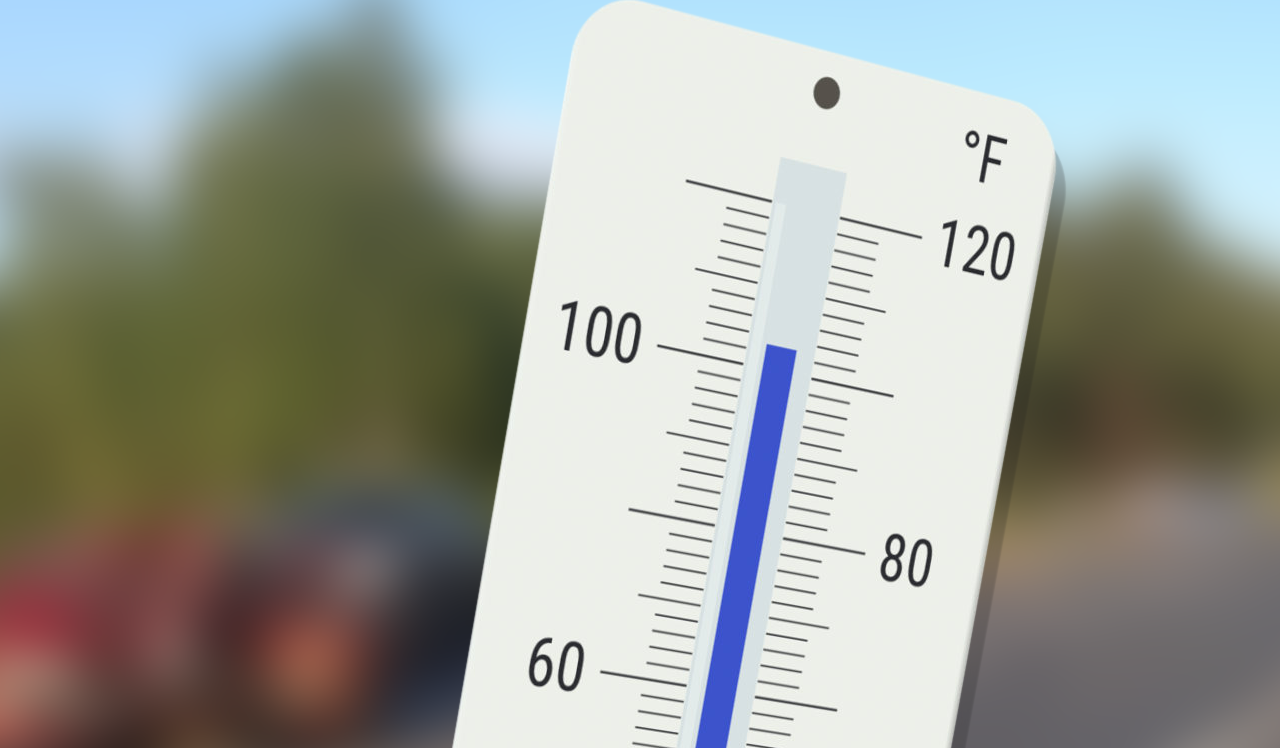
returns 103,°F
